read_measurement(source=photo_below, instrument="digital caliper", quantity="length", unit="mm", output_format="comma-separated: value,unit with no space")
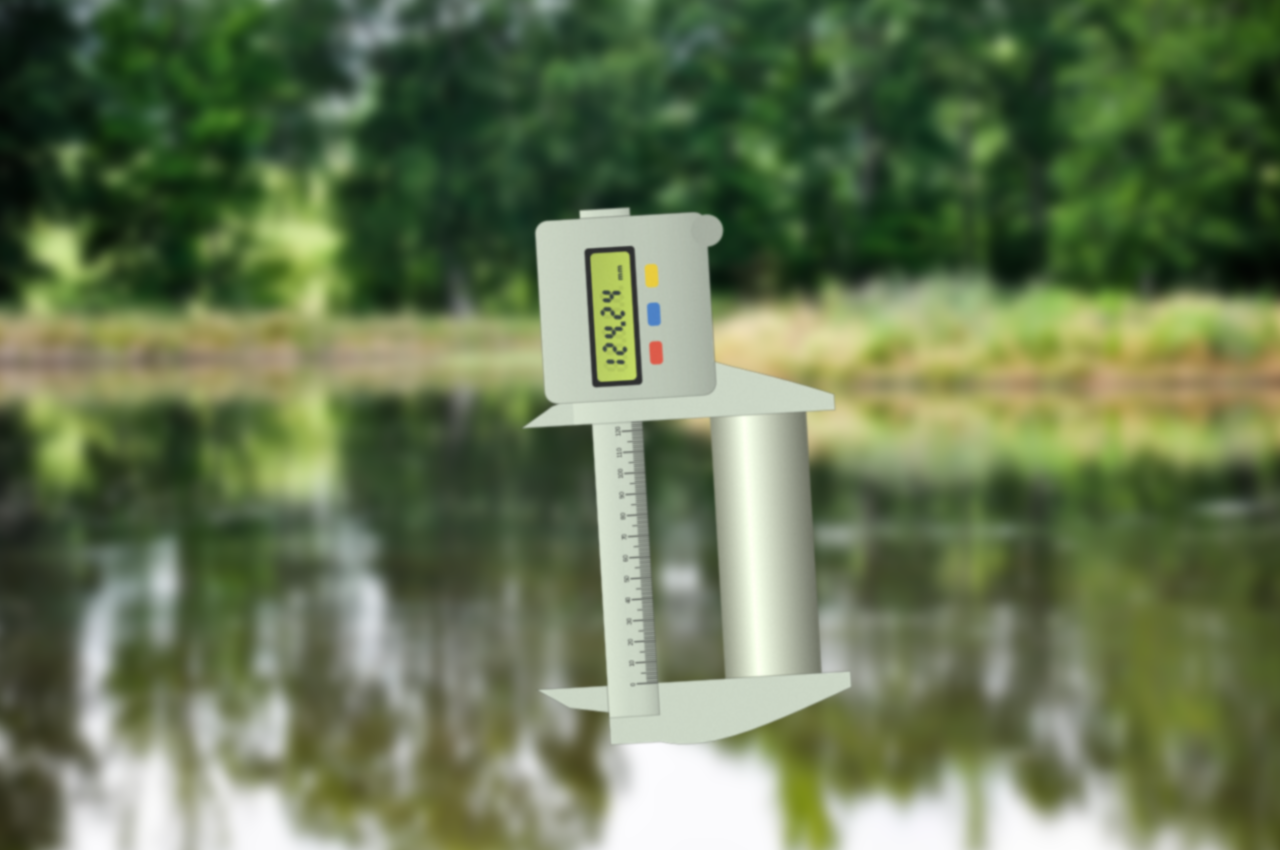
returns 124.24,mm
